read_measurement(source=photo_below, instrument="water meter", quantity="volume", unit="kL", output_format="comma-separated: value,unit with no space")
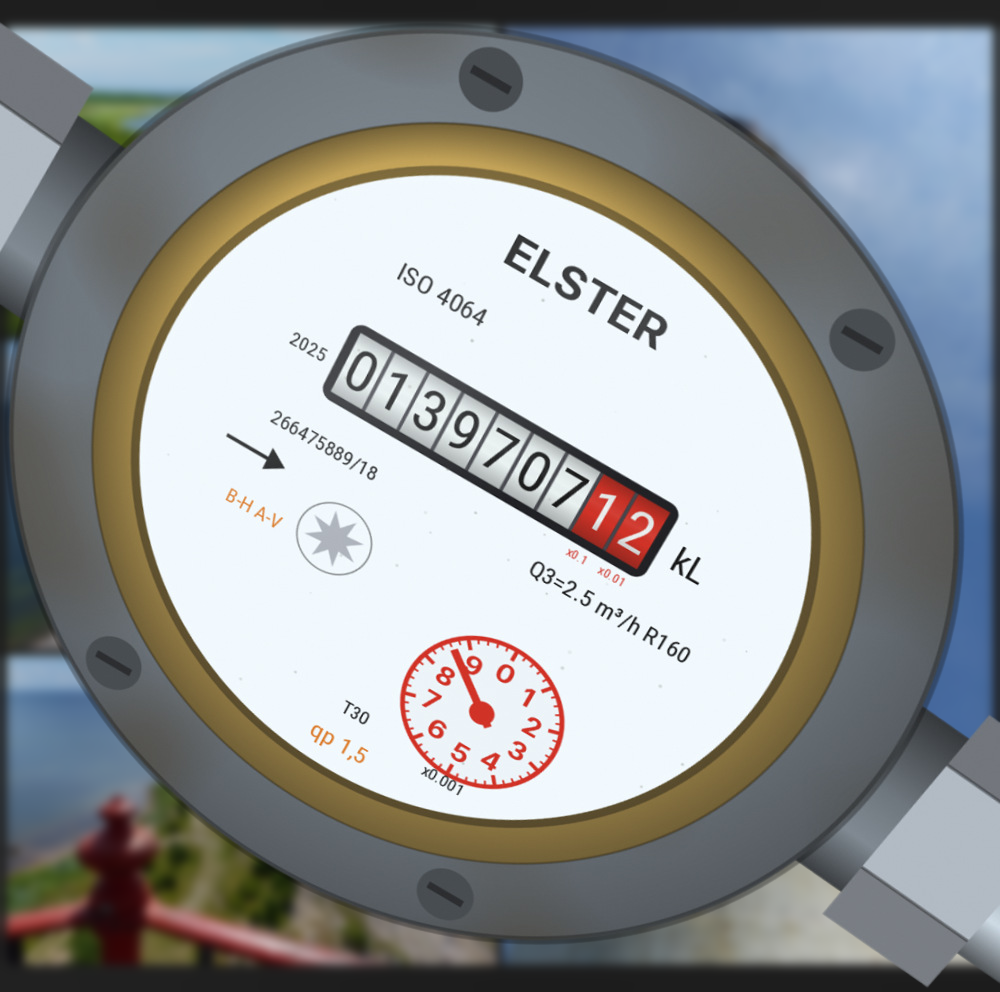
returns 139707.128,kL
